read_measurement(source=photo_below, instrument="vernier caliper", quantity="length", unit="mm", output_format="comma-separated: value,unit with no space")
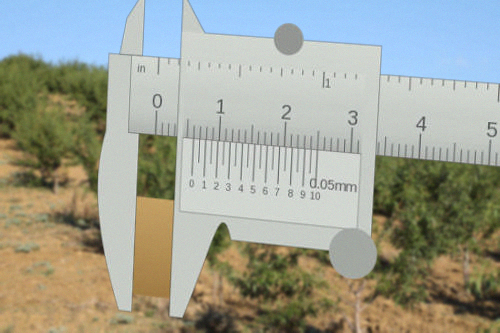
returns 6.0,mm
